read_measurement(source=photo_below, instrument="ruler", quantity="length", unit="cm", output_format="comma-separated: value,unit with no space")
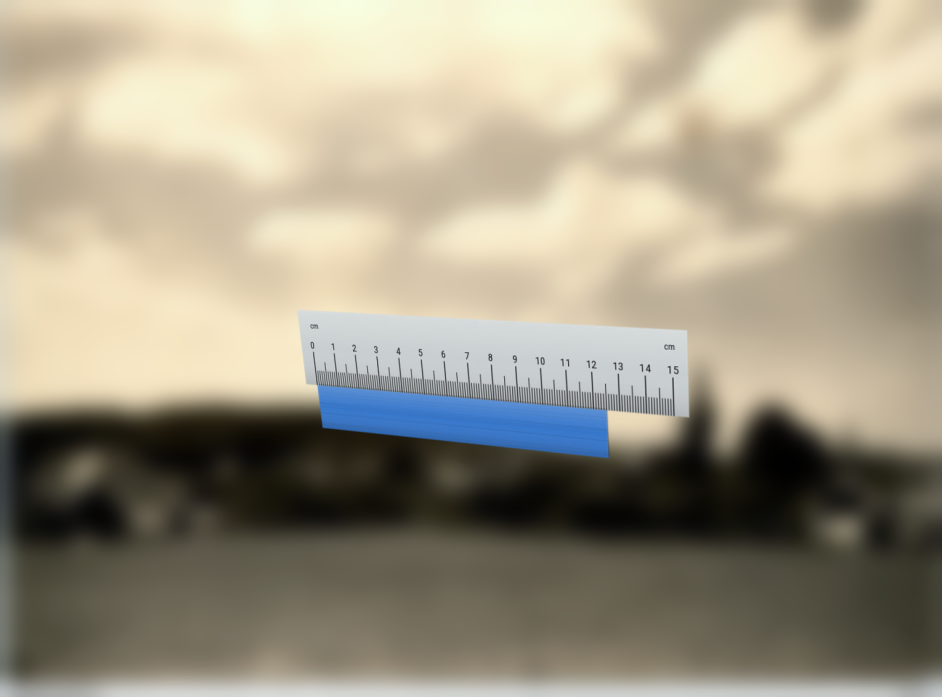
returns 12.5,cm
